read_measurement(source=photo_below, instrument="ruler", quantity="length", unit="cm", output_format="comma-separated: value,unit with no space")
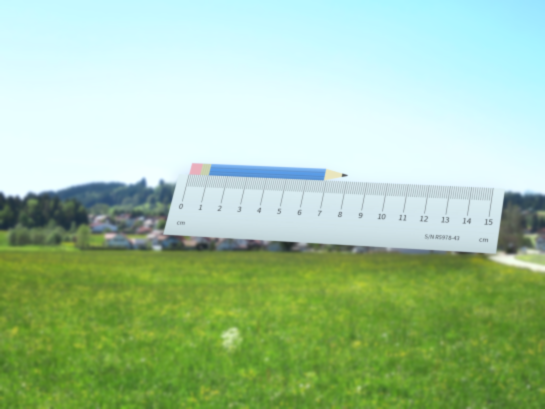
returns 8,cm
